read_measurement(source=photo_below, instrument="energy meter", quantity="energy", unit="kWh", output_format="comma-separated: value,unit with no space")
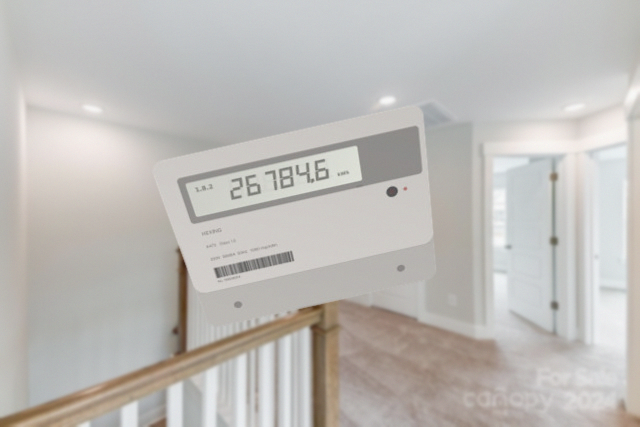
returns 26784.6,kWh
